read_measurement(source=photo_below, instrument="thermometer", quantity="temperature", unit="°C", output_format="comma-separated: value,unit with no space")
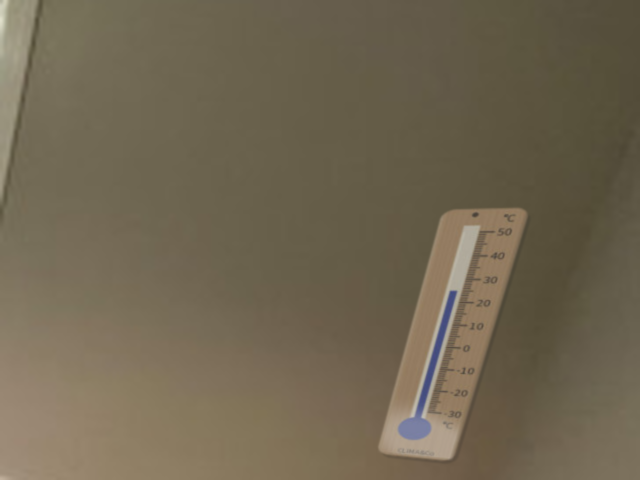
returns 25,°C
